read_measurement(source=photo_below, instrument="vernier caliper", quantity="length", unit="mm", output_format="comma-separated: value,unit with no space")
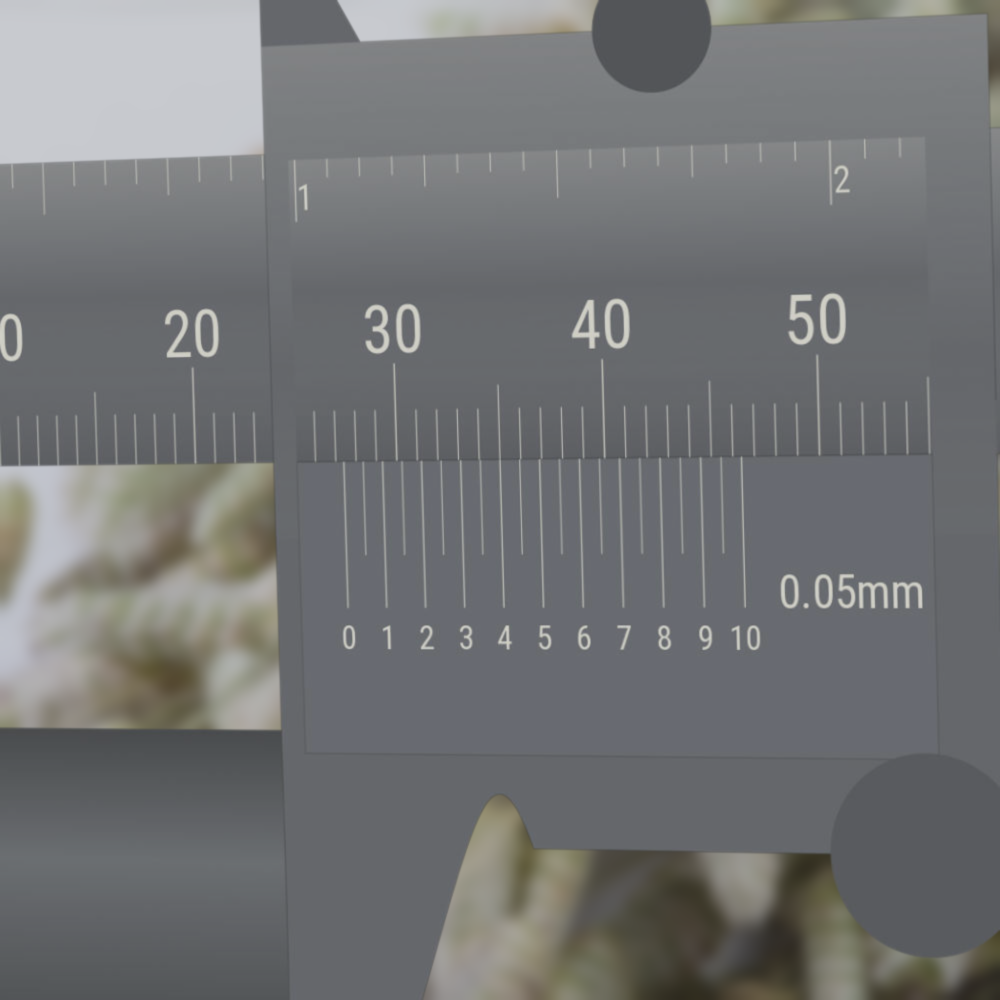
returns 27.4,mm
